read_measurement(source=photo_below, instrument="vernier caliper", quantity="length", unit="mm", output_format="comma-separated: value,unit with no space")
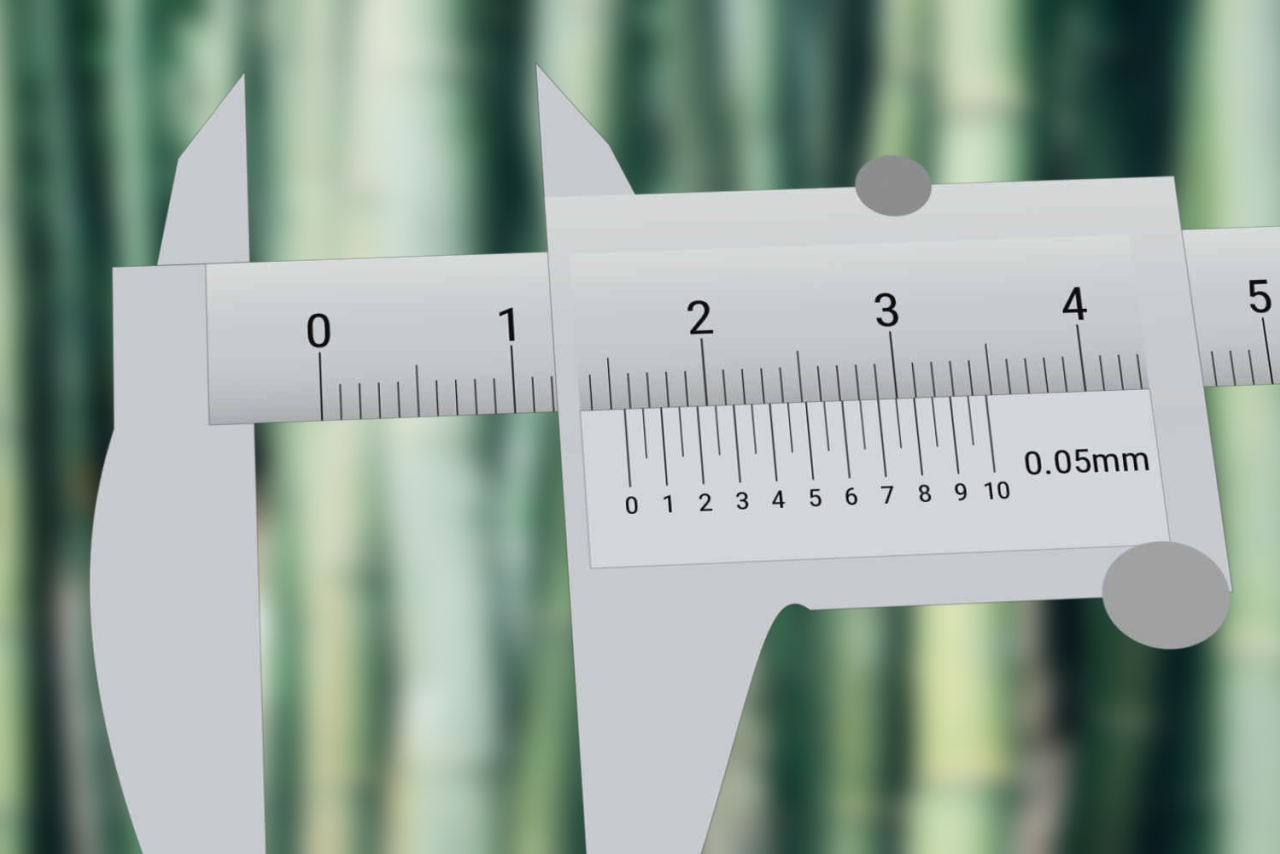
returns 15.7,mm
